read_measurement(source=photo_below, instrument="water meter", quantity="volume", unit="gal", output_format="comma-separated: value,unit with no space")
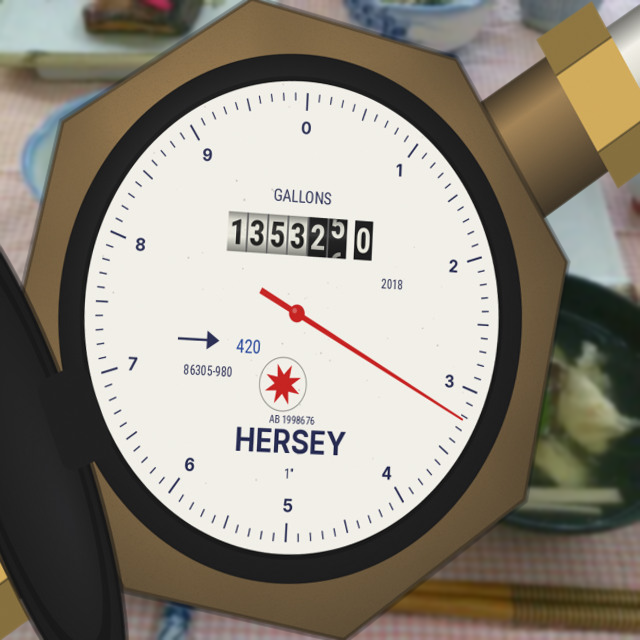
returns 1353253.2,gal
